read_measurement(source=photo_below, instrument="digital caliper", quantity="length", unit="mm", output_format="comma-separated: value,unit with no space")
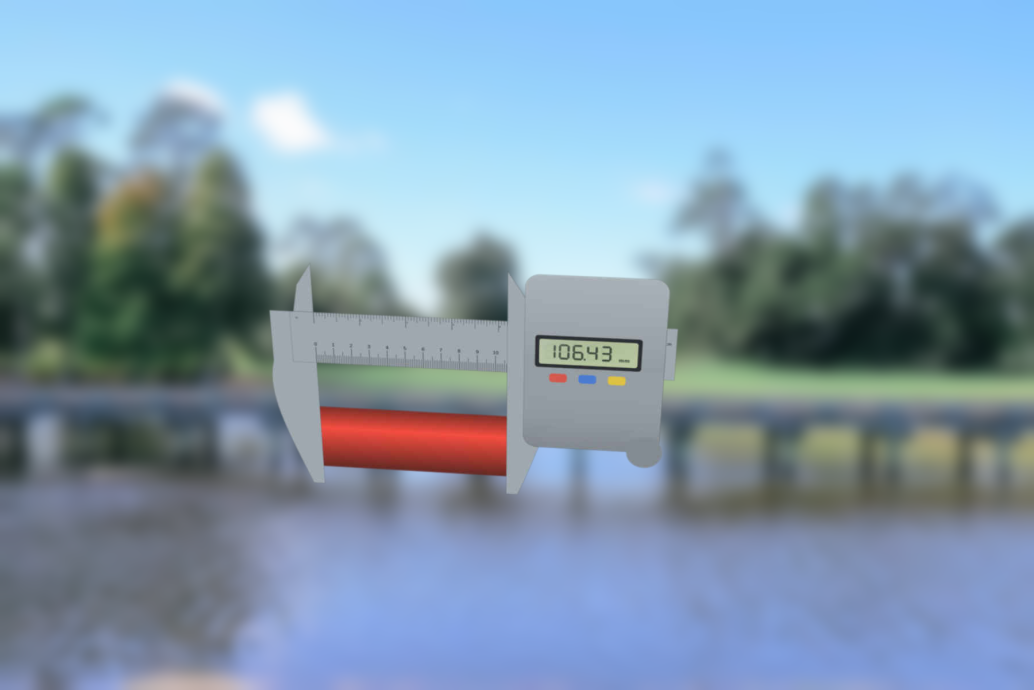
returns 106.43,mm
